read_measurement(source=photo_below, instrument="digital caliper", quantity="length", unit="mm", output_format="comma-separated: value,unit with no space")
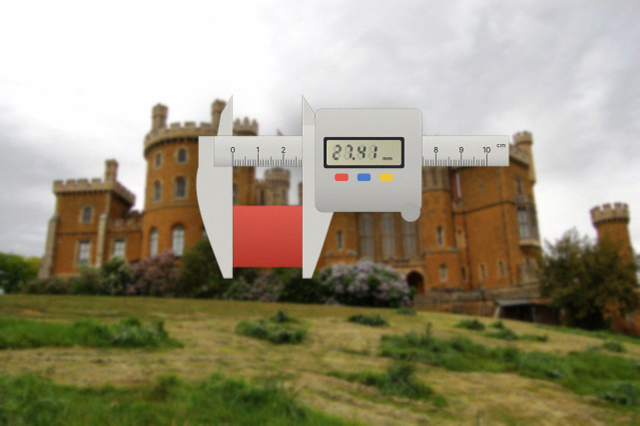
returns 27.41,mm
